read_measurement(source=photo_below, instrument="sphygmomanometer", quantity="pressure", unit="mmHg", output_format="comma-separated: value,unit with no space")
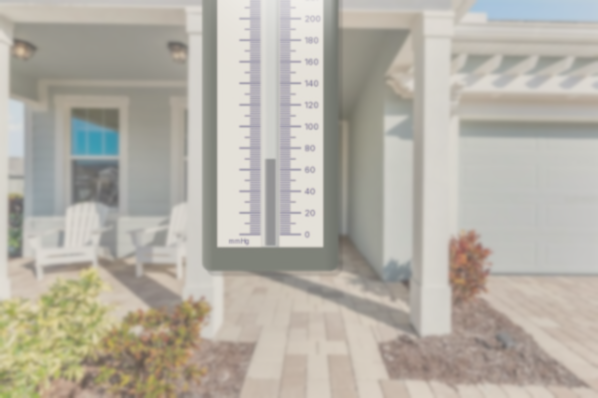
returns 70,mmHg
